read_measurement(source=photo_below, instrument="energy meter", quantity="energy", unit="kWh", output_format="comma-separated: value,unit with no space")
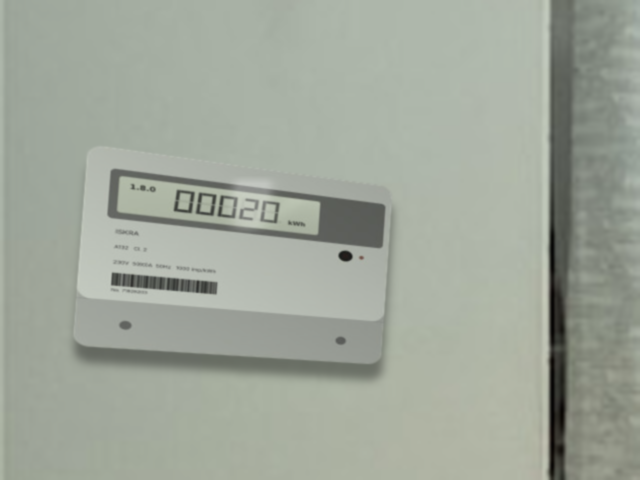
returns 20,kWh
